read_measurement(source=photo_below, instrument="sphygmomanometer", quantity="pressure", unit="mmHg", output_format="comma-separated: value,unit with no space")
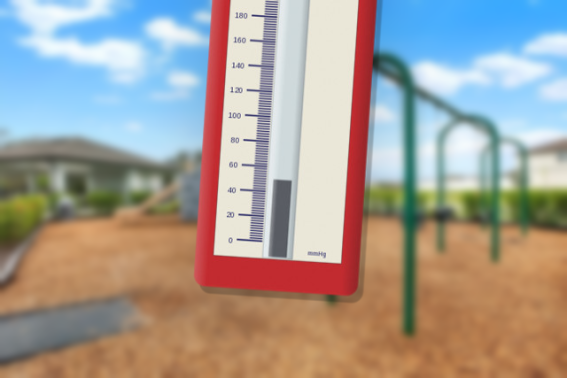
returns 50,mmHg
